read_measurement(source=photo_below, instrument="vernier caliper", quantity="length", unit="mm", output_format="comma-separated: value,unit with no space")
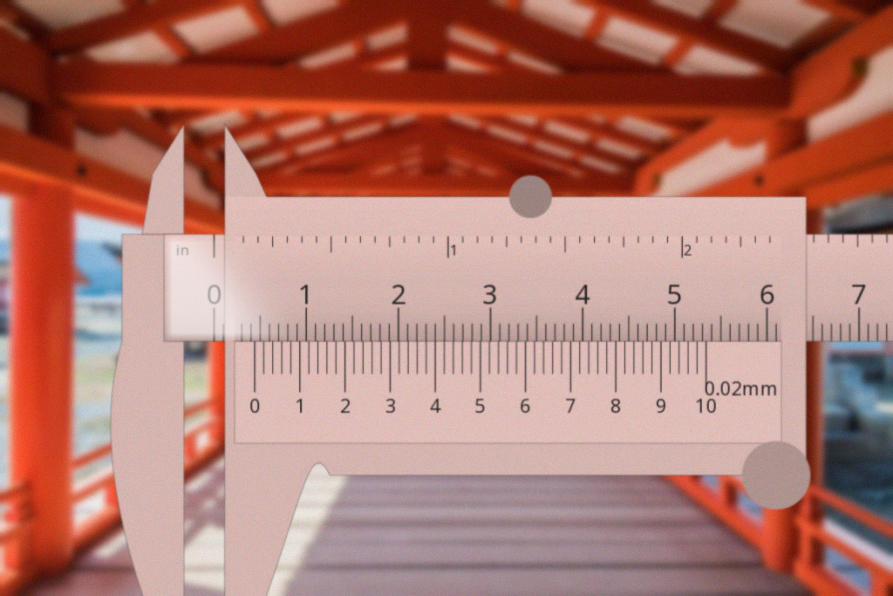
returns 4.4,mm
